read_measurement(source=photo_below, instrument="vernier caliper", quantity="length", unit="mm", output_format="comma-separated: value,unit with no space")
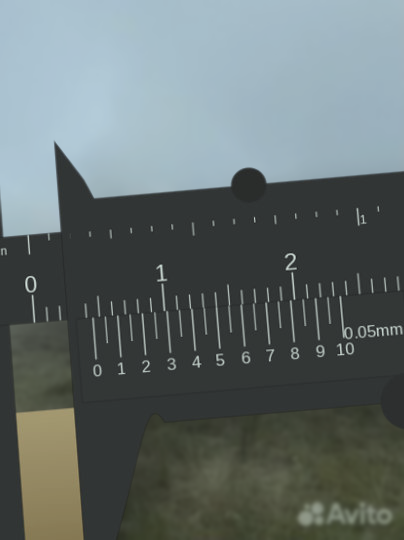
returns 4.5,mm
